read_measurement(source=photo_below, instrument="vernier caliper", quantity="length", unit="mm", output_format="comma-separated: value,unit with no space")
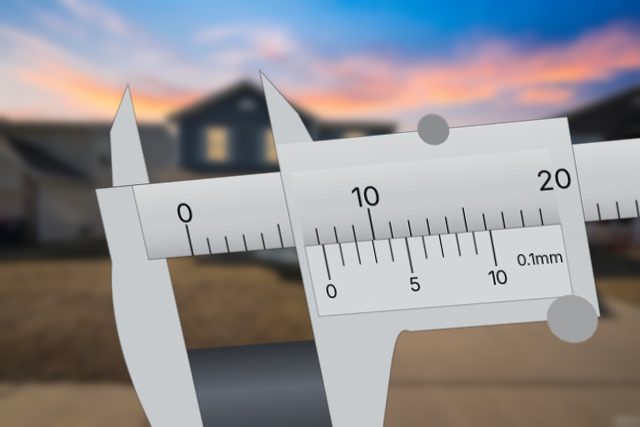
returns 7.2,mm
